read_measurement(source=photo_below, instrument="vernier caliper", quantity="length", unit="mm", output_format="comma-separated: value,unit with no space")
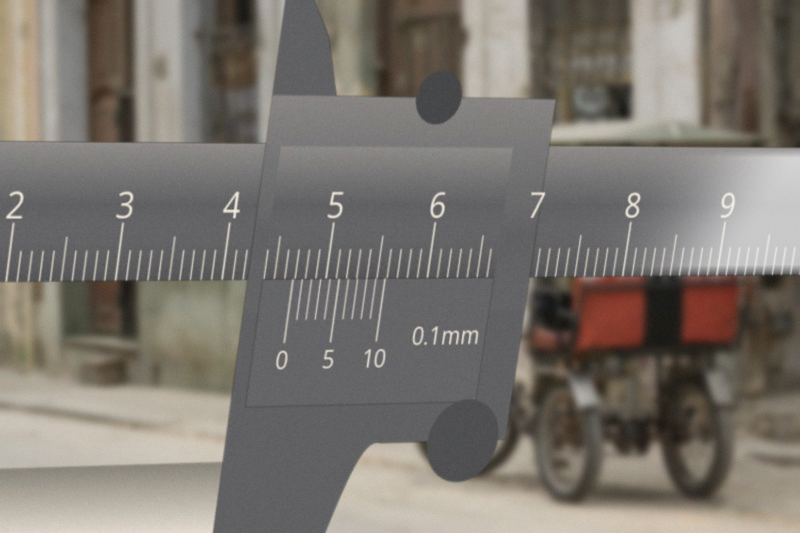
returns 46.8,mm
